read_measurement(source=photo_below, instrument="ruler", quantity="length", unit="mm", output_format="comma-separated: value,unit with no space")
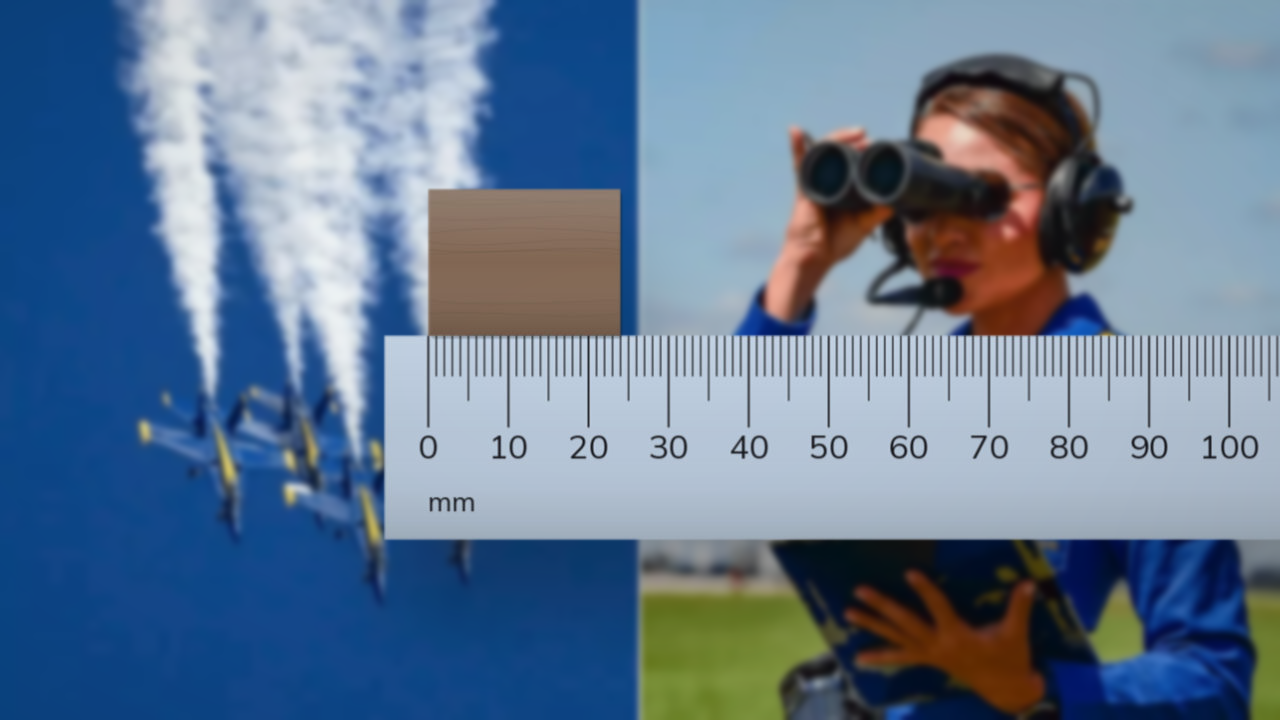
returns 24,mm
